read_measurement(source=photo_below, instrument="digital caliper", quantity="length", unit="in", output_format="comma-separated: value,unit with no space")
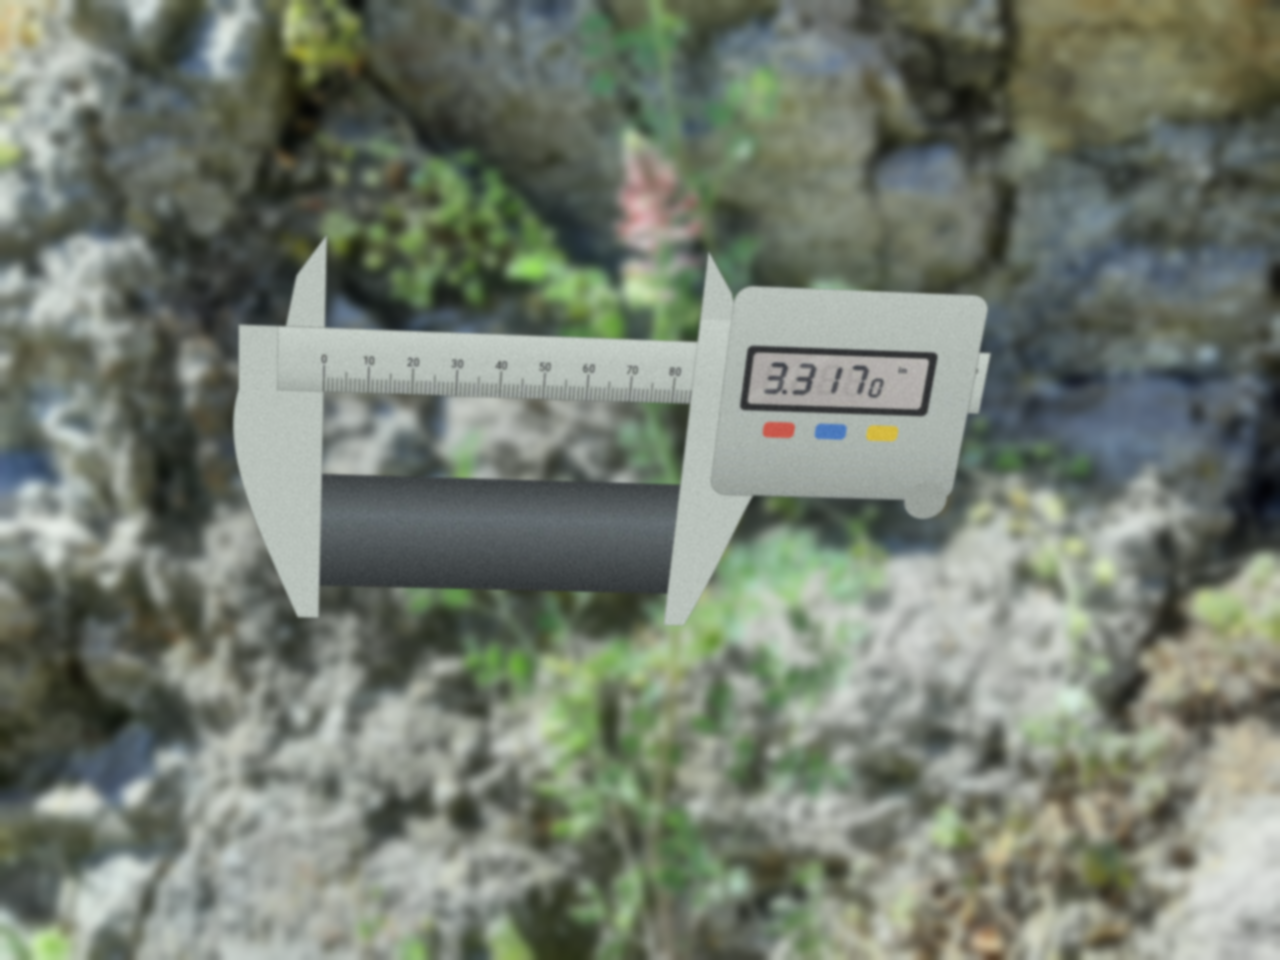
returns 3.3170,in
